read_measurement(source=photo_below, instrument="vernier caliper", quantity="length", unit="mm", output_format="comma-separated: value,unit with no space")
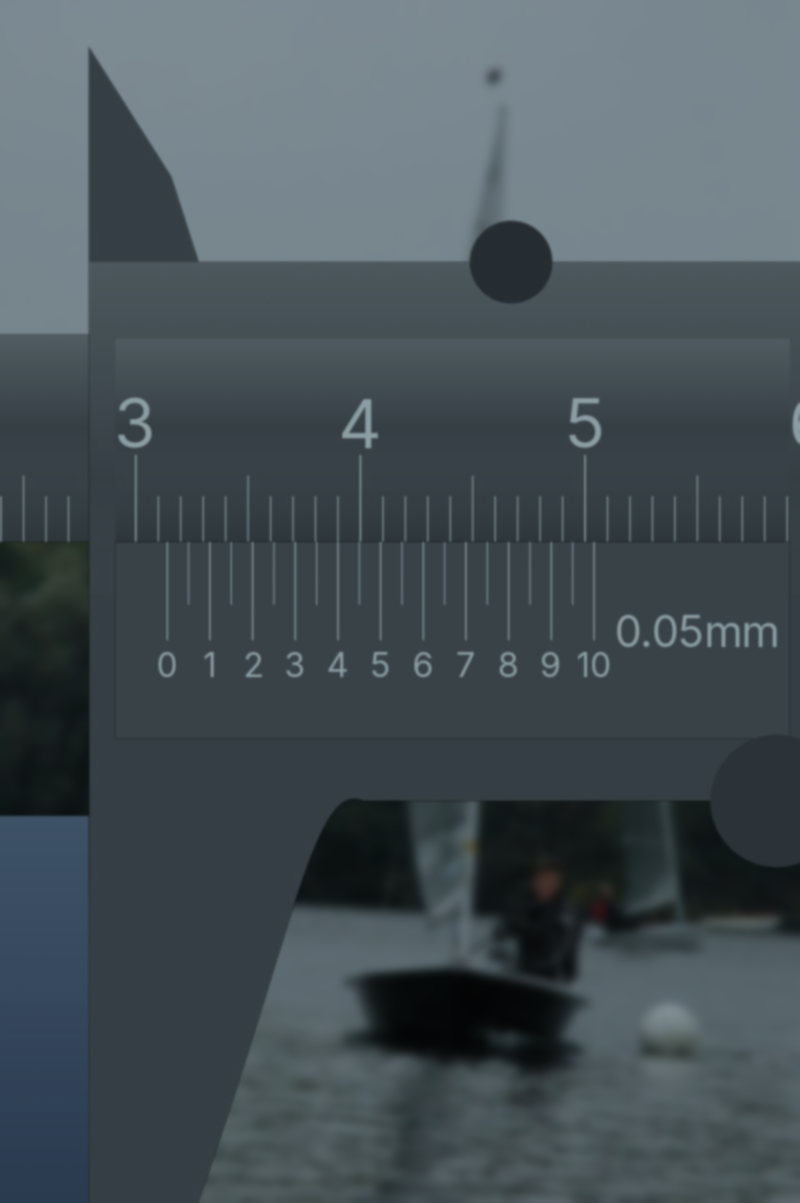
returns 31.4,mm
